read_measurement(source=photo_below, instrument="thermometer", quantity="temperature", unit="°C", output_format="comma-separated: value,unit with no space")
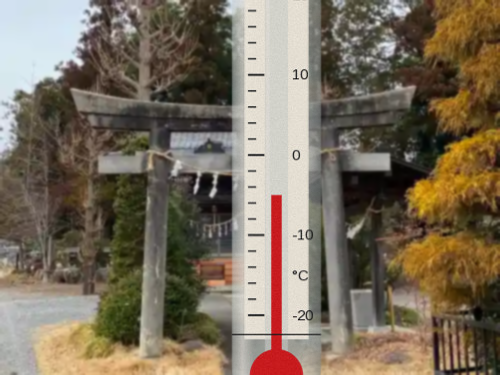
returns -5,°C
